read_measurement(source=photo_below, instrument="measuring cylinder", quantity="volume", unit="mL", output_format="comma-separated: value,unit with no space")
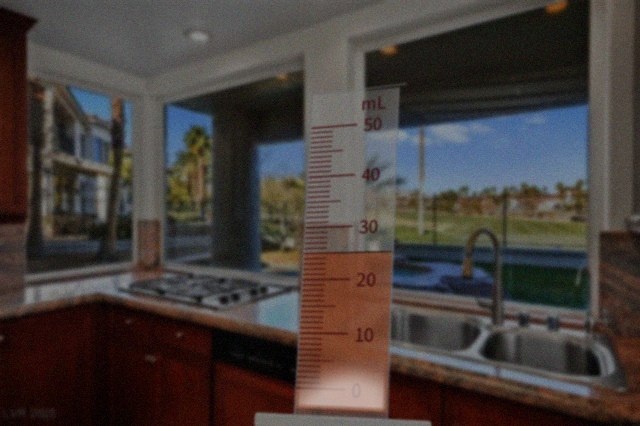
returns 25,mL
